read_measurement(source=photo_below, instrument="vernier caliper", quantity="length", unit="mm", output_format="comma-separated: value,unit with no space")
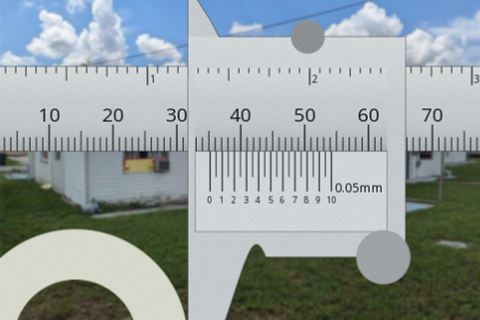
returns 35.2,mm
